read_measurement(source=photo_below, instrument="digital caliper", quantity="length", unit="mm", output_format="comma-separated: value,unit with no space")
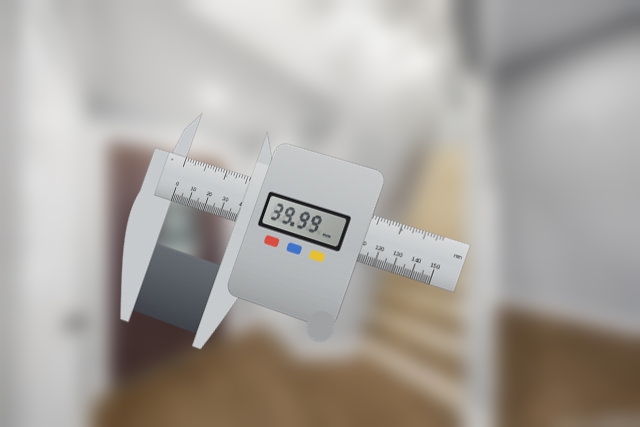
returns 39.99,mm
